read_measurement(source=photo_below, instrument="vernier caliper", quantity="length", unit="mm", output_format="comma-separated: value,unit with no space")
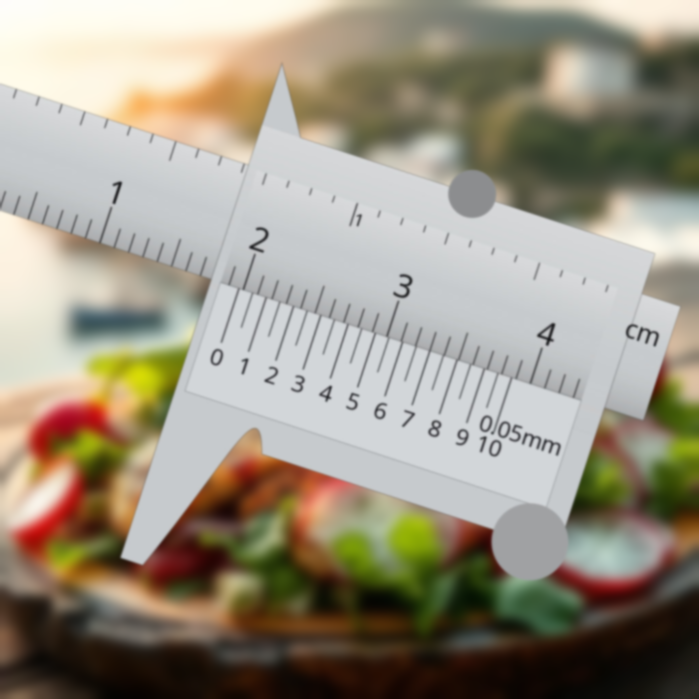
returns 19.7,mm
